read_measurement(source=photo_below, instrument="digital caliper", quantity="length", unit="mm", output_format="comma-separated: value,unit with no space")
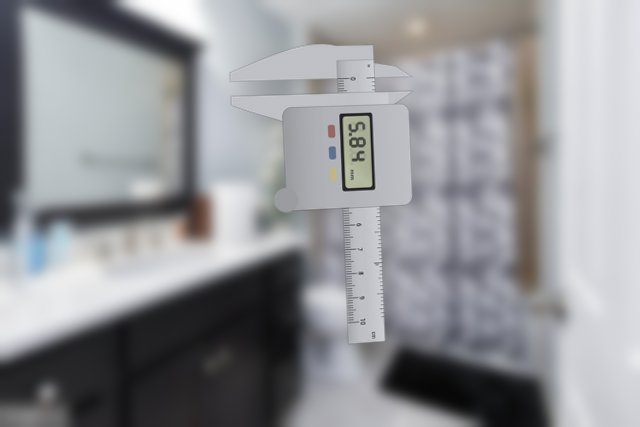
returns 5.84,mm
